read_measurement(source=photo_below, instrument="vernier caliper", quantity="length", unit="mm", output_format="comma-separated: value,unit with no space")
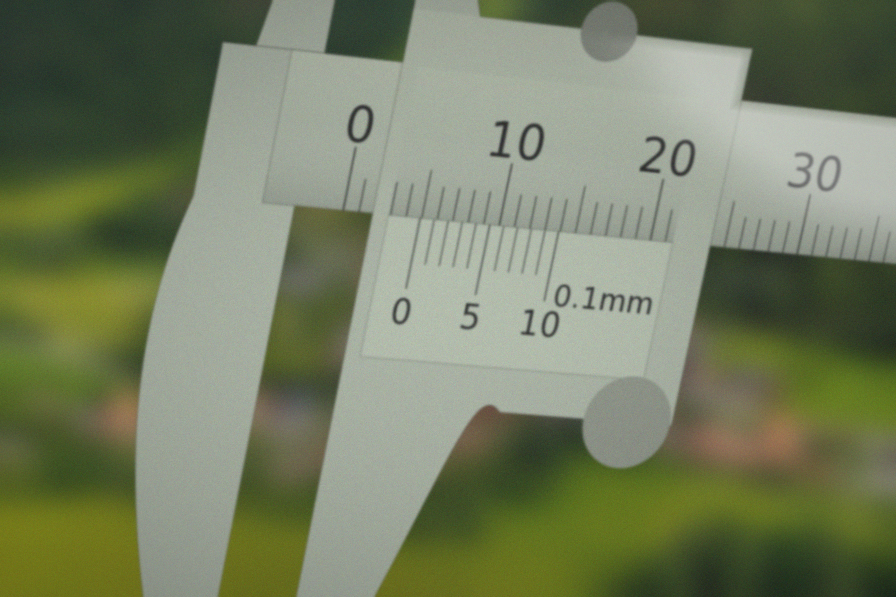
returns 4.9,mm
